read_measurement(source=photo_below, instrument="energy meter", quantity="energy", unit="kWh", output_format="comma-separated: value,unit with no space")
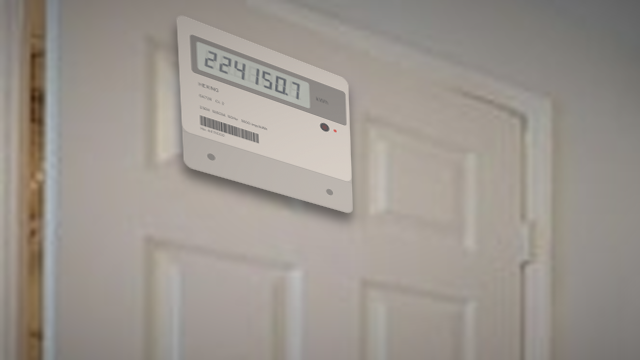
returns 224150.7,kWh
